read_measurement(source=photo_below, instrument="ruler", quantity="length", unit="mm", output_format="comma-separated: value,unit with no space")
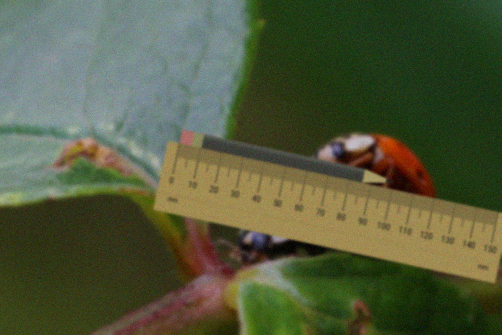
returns 100,mm
